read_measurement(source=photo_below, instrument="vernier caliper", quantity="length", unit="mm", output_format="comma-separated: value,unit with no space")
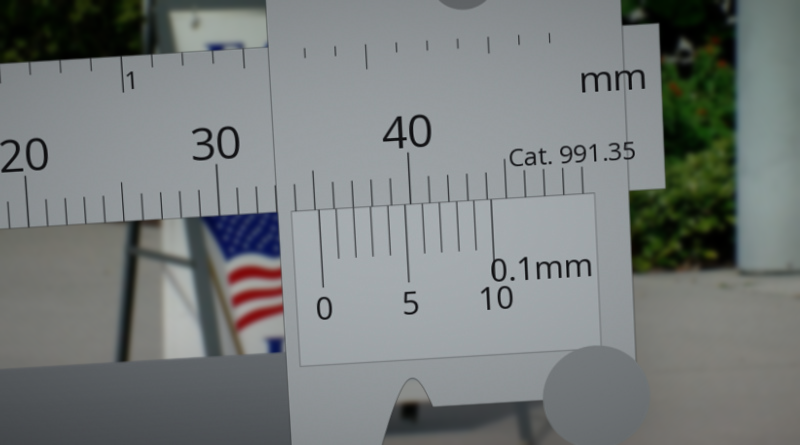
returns 35.2,mm
